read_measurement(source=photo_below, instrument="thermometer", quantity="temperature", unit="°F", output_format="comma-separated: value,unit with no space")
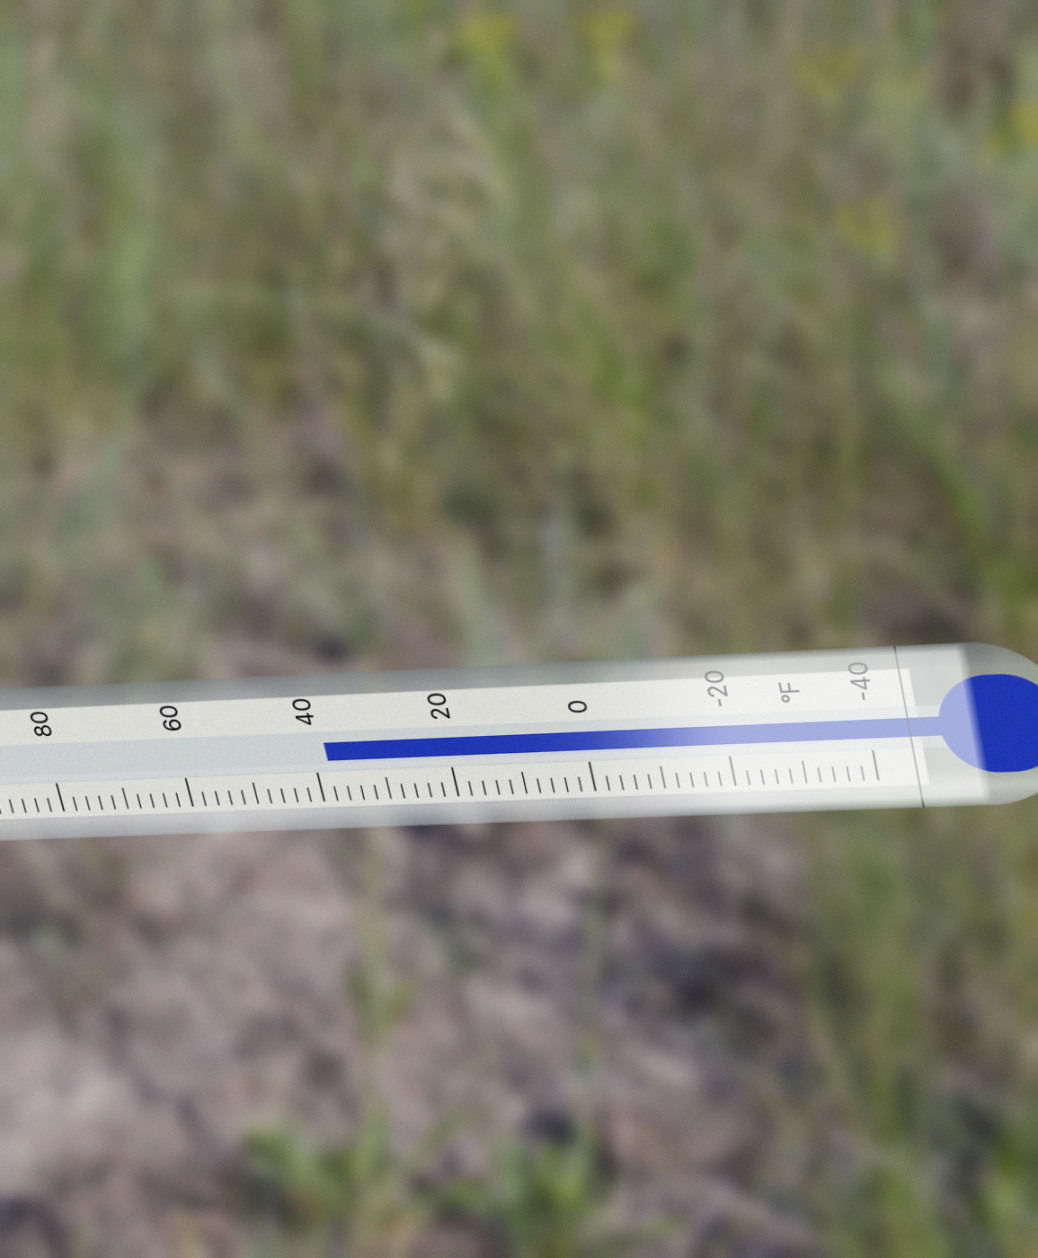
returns 38,°F
